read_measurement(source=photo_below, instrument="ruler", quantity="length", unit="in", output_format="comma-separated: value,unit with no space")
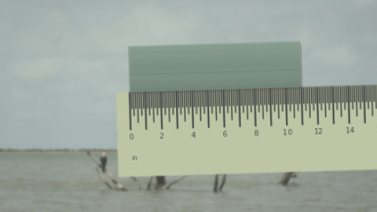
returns 11,in
